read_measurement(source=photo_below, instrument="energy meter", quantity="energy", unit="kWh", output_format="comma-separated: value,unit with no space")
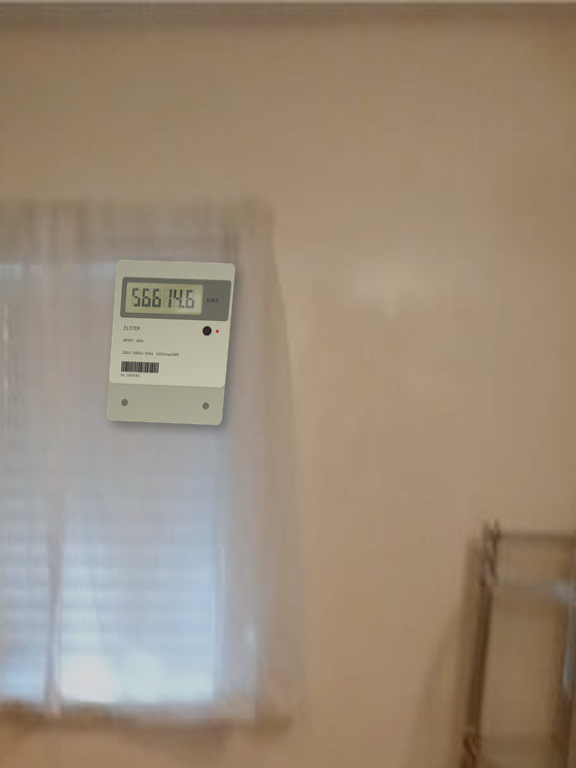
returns 56614.6,kWh
